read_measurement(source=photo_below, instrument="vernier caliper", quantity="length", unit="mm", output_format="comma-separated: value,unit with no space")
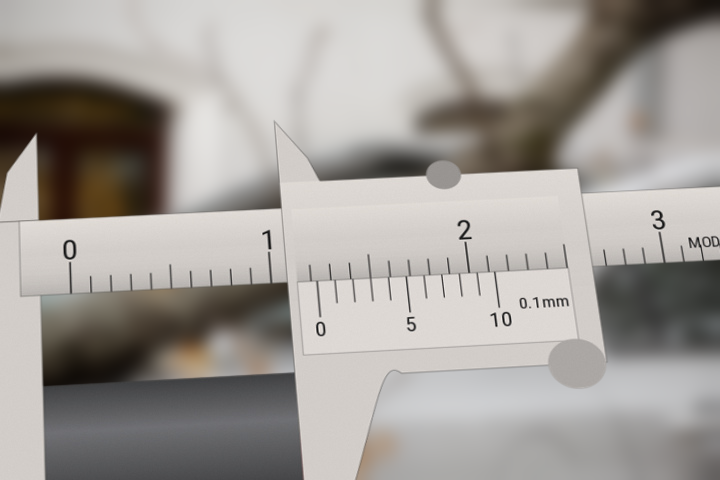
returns 12.3,mm
